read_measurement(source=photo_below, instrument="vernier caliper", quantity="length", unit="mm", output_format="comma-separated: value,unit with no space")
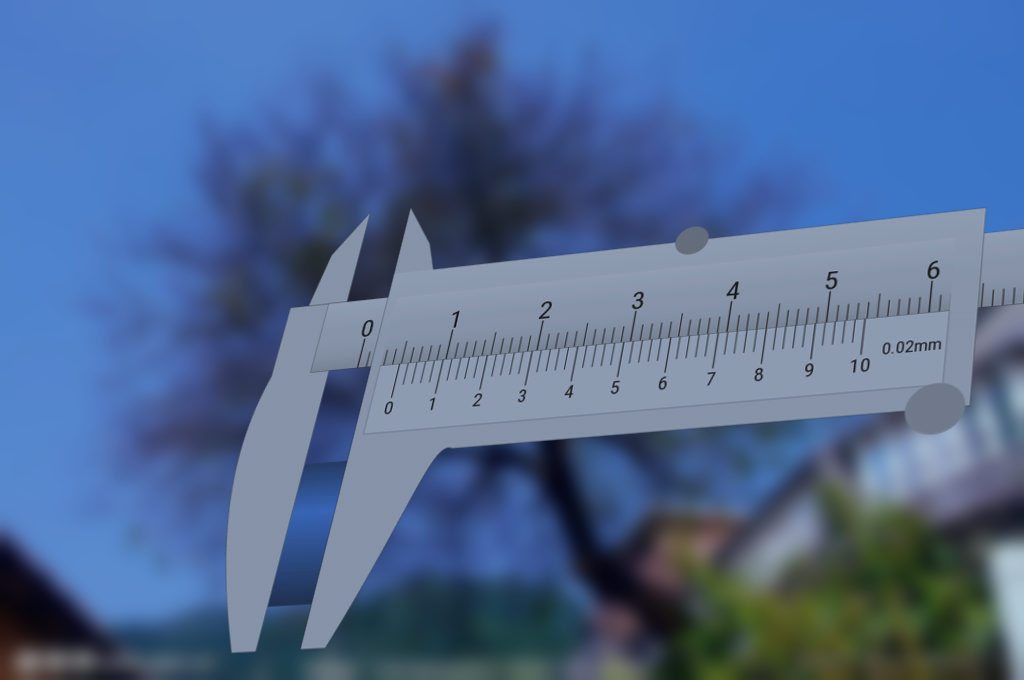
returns 4.8,mm
